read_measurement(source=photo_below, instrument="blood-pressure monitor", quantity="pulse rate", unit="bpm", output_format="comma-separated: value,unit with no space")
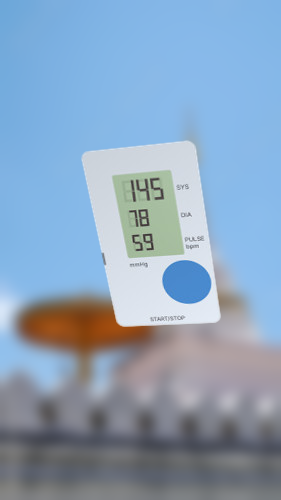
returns 59,bpm
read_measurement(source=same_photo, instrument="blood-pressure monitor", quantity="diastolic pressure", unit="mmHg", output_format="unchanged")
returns 78,mmHg
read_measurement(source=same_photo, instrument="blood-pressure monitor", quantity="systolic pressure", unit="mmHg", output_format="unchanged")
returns 145,mmHg
